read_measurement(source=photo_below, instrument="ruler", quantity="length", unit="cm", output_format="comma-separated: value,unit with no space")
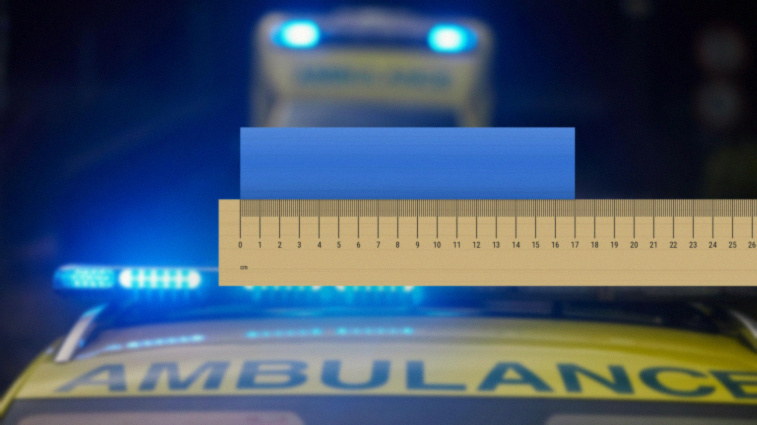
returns 17,cm
